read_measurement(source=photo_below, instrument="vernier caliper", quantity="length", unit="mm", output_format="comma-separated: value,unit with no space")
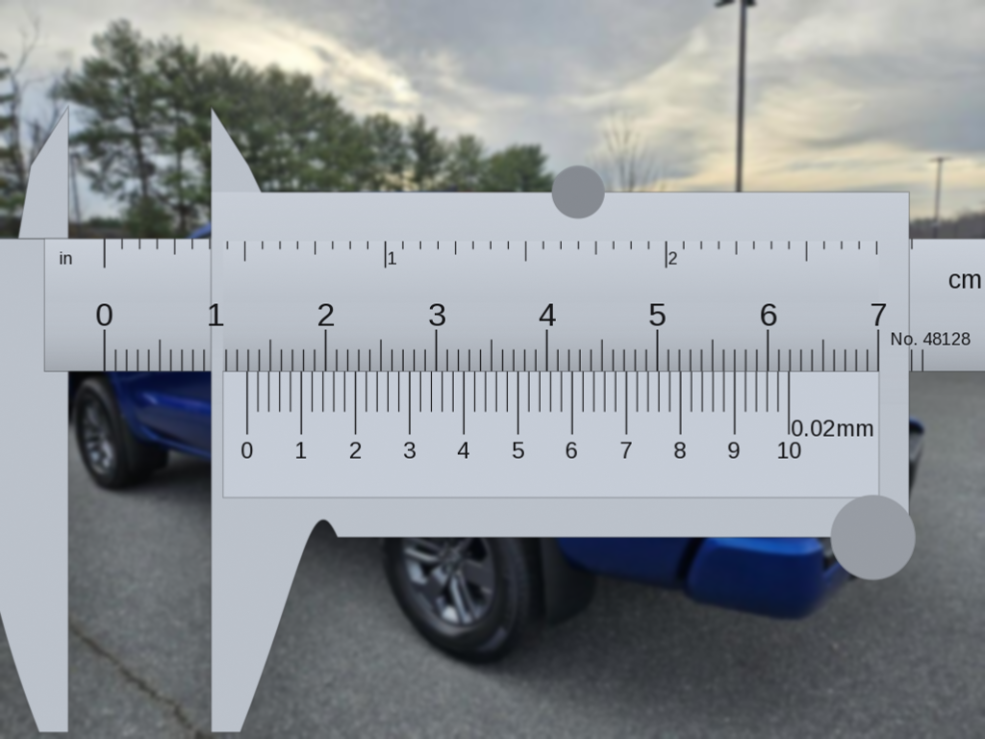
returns 12.9,mm
